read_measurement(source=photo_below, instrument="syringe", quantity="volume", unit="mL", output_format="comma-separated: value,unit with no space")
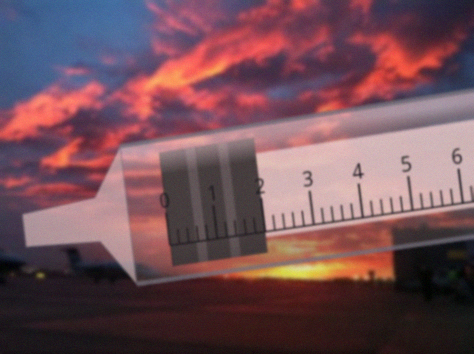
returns 0,mL
